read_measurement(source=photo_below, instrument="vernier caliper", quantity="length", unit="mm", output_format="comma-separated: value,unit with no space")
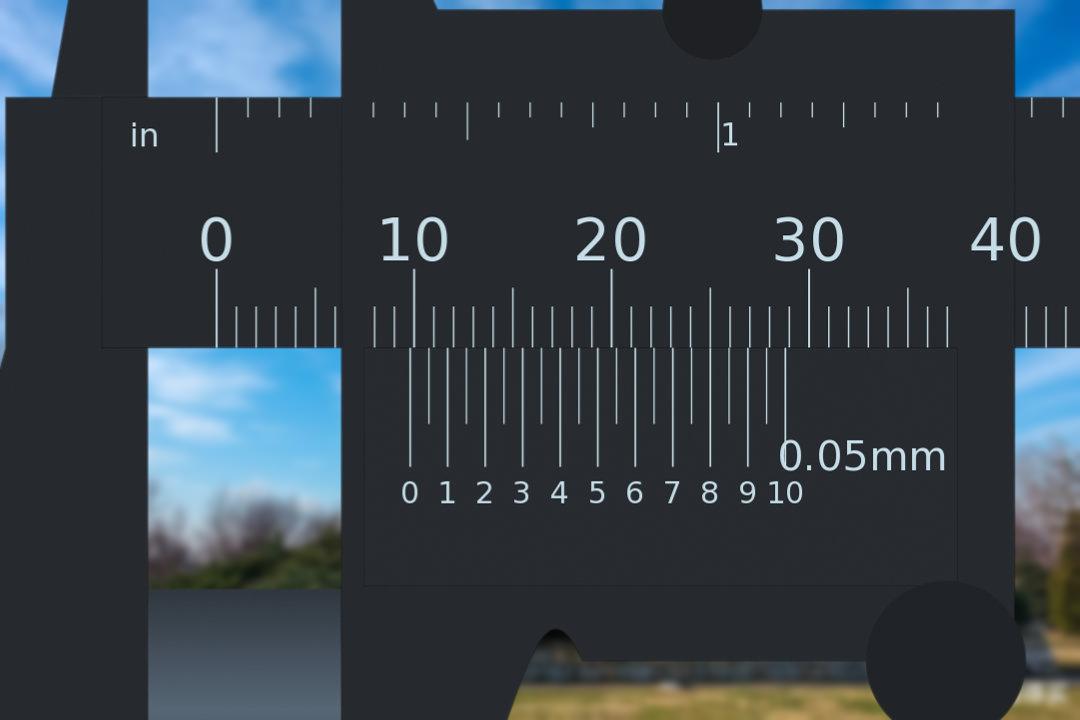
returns 9.8,mm
